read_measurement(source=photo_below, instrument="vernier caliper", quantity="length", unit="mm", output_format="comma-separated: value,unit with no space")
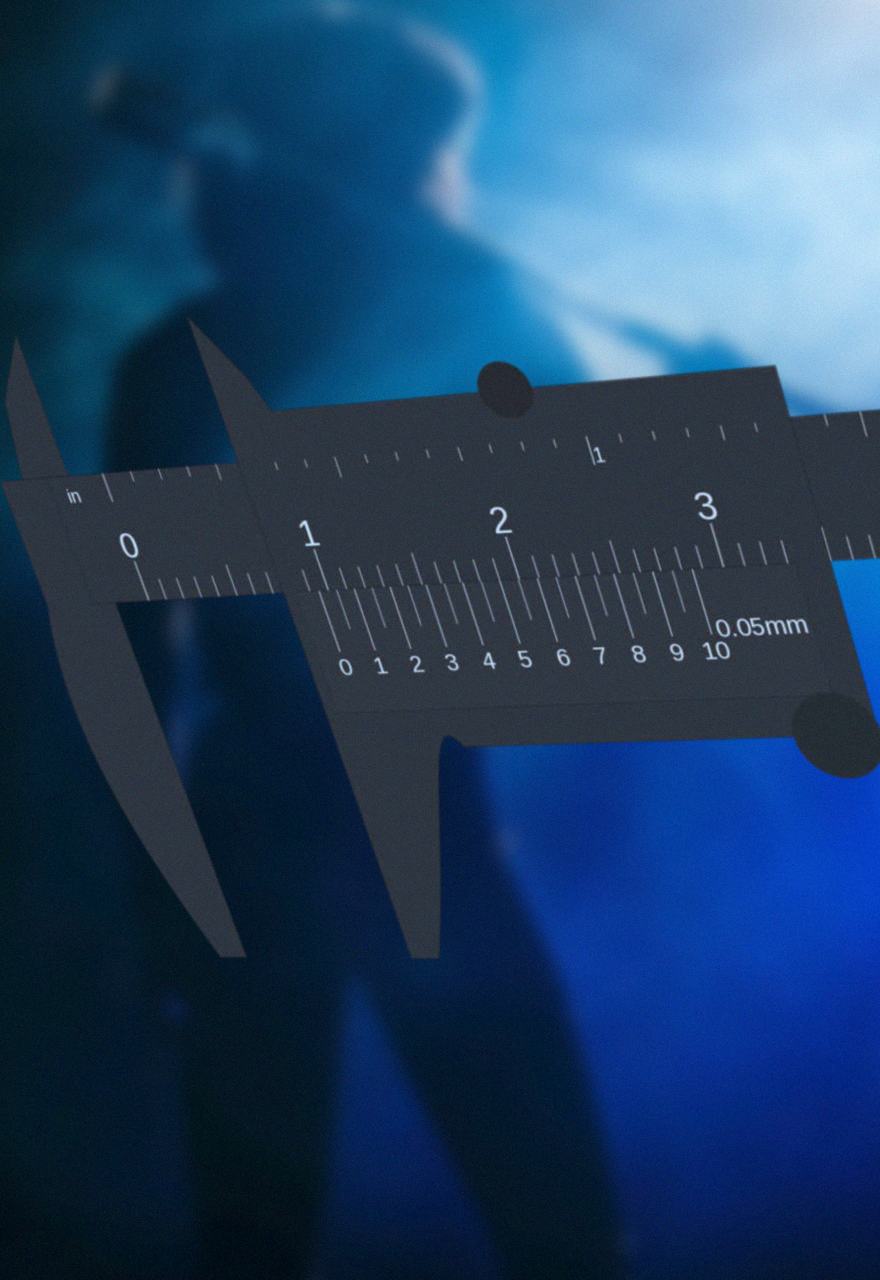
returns 9.5,mm
